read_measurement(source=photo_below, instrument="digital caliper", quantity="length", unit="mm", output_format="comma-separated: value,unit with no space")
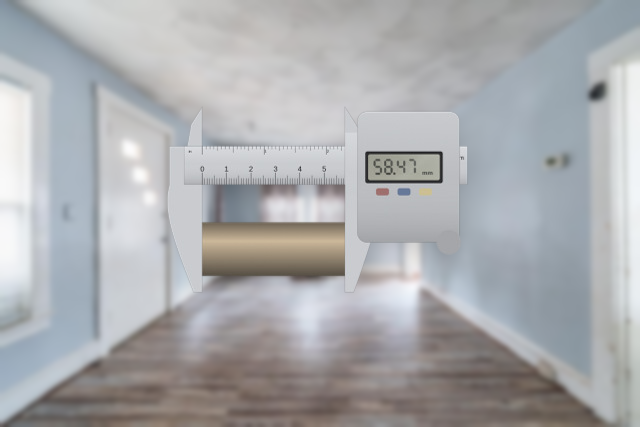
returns 58.47,mm
